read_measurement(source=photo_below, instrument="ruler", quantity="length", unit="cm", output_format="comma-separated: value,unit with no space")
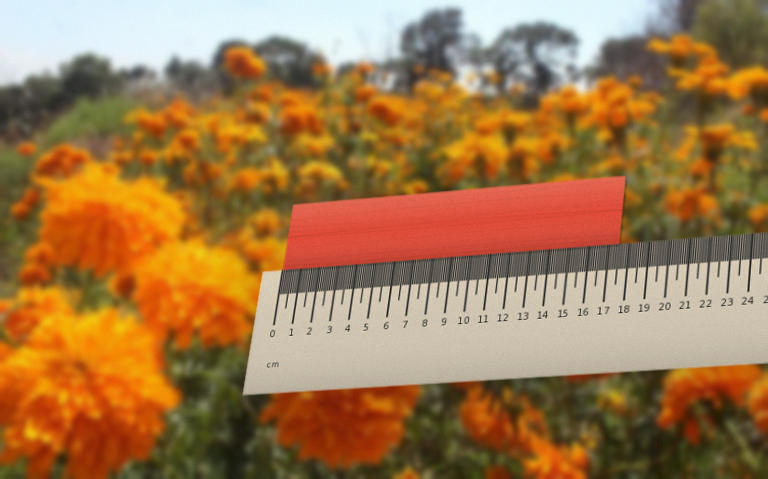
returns 17.5,cm
